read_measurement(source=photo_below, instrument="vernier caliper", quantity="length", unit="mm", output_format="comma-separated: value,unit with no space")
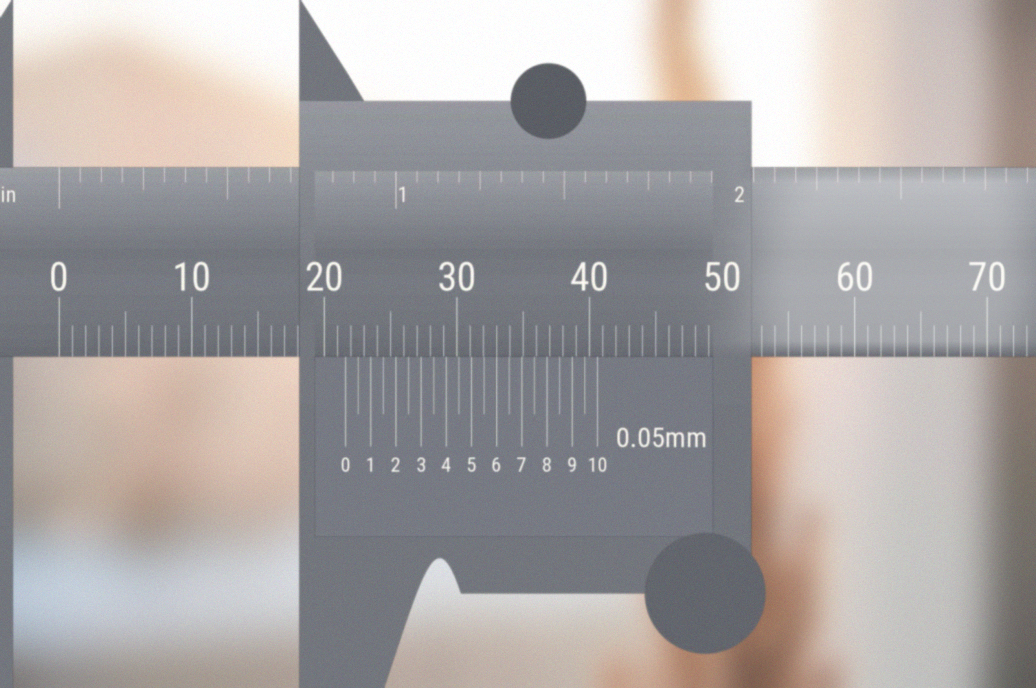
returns 21.6,mm
